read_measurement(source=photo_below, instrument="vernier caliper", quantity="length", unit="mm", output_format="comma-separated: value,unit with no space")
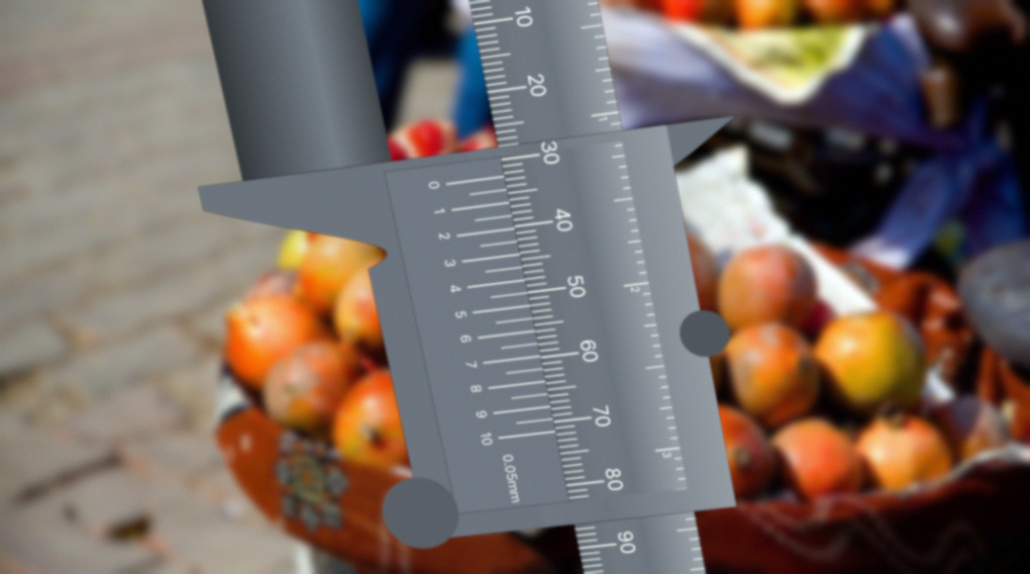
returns 32.5,mm
